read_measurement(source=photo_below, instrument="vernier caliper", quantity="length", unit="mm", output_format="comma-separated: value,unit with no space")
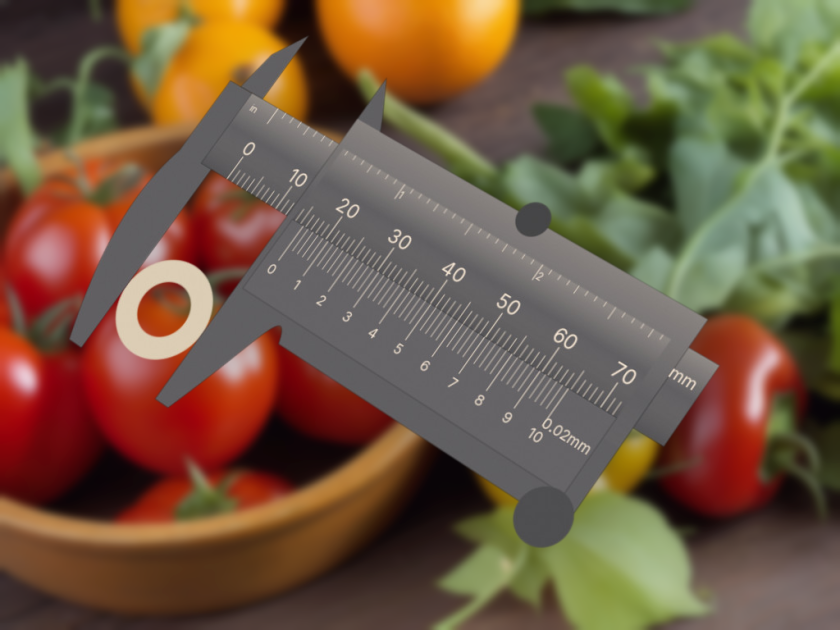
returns 15.6,mm
